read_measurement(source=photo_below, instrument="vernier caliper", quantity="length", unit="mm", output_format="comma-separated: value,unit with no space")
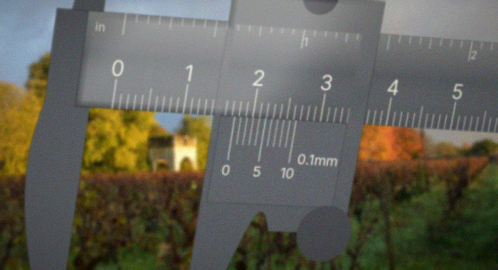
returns 17.4,mm
